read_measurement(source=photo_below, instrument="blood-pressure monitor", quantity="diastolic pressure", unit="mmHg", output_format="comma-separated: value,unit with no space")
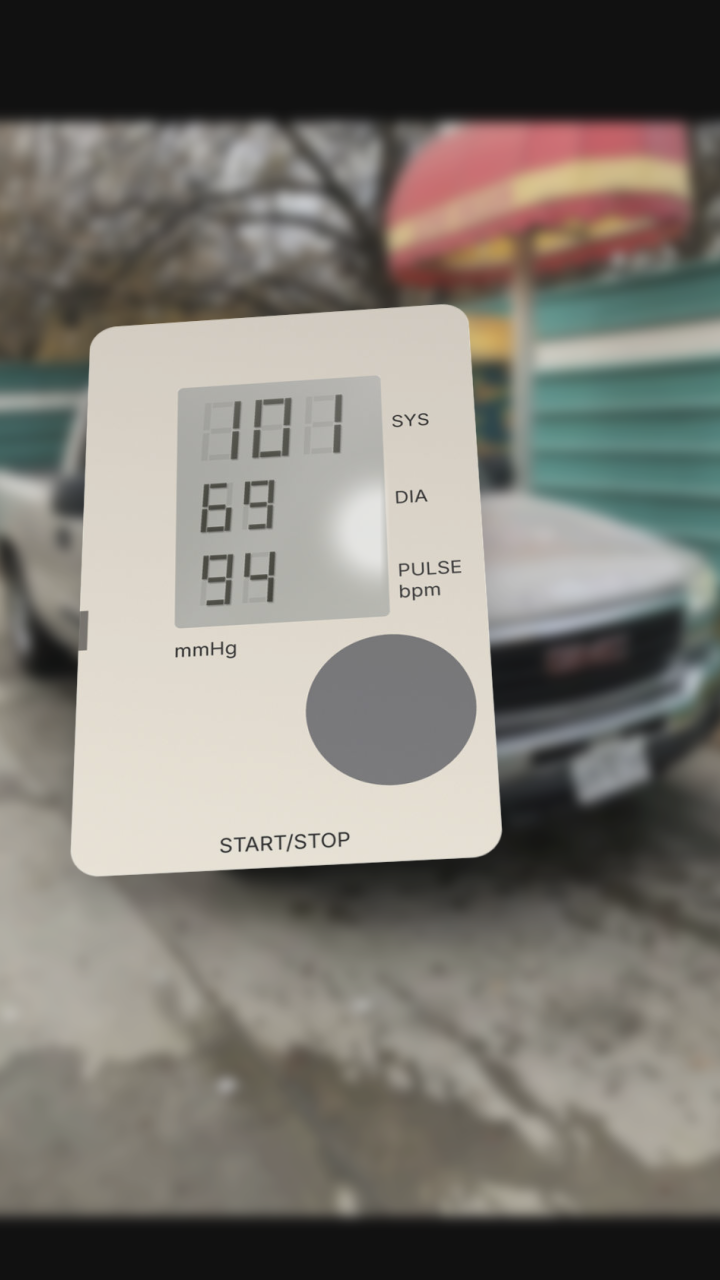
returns 69,mmHg
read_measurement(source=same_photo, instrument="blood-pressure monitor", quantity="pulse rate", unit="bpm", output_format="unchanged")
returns 94,bpm
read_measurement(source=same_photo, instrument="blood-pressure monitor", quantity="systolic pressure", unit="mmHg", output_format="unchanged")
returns 101,mmHg
